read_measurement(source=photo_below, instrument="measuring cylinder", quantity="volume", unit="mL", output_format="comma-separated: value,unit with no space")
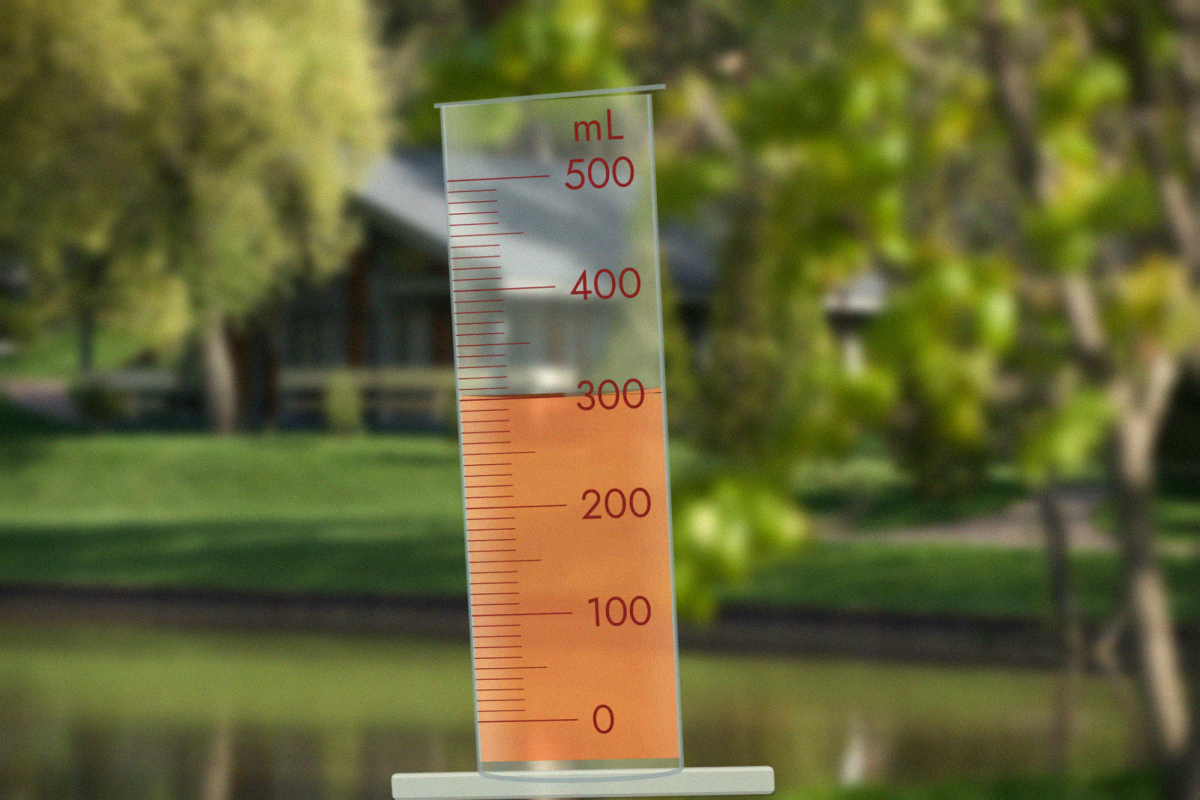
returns 300,mL
